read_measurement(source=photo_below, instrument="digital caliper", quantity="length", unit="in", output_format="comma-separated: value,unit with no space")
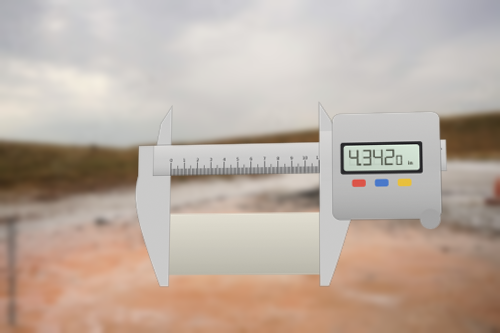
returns 4.3420,in
